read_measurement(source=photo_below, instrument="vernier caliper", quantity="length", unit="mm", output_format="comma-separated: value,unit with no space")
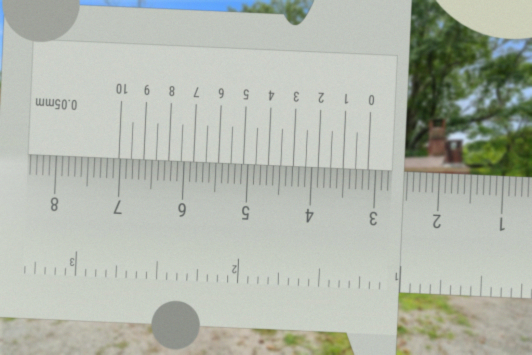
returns 31.2,mm
